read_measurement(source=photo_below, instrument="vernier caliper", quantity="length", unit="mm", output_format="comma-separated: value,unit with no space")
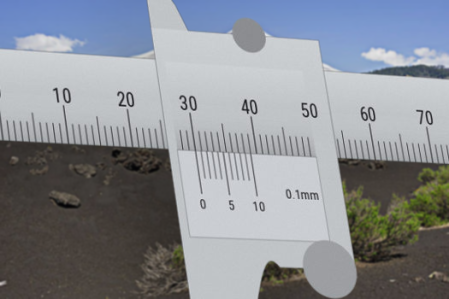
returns 30.0,mm
